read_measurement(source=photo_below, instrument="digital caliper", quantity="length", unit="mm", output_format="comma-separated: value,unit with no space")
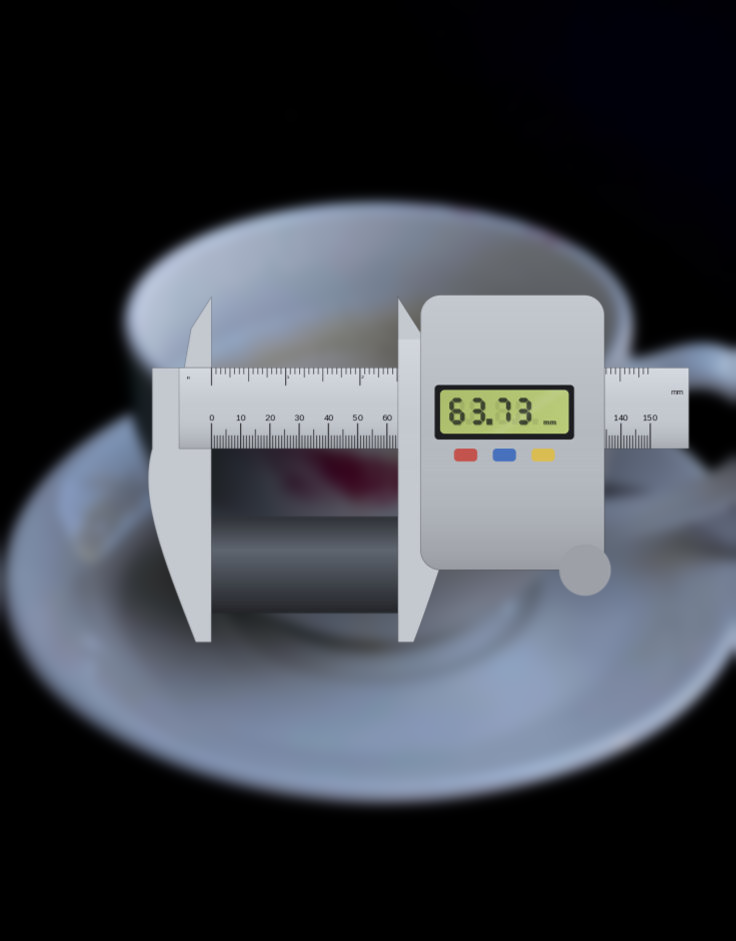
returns 63.73,mm
